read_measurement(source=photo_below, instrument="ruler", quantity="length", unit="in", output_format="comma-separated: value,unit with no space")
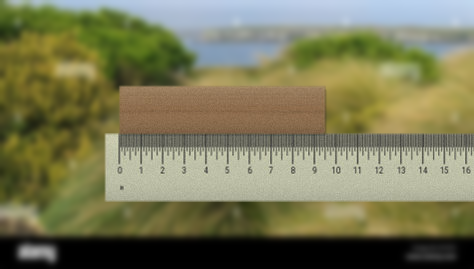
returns 9.5,in
